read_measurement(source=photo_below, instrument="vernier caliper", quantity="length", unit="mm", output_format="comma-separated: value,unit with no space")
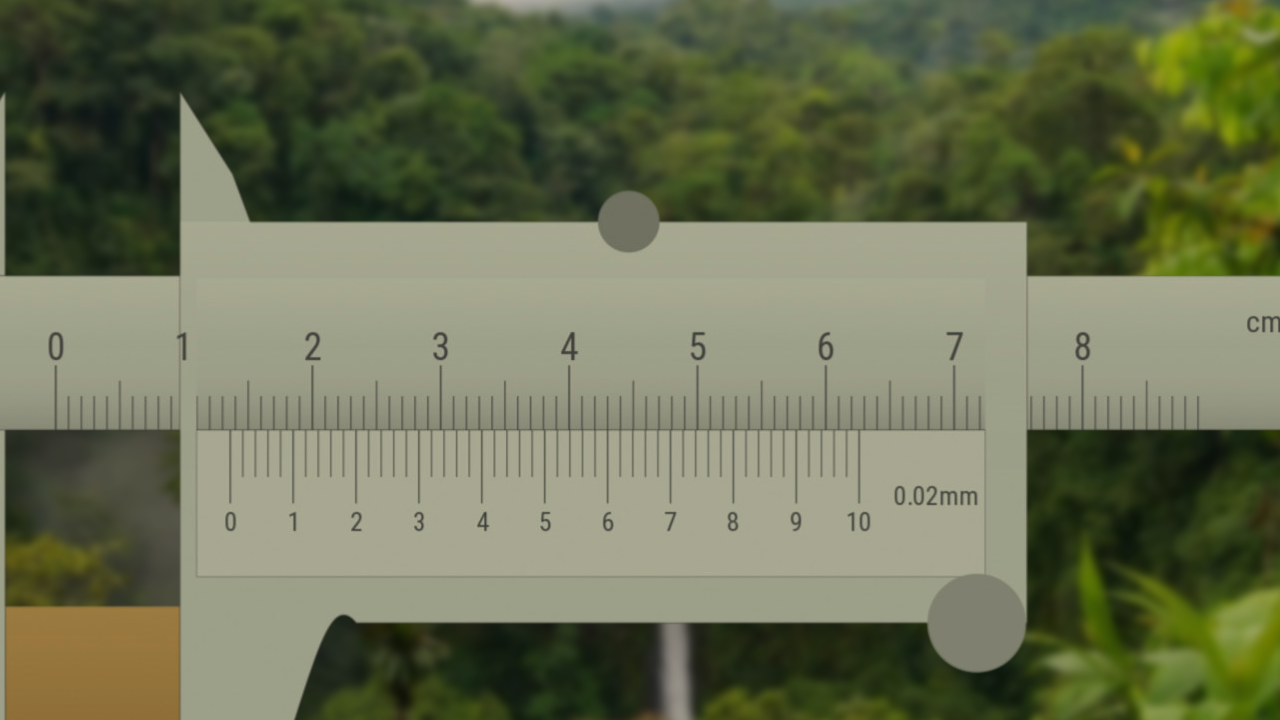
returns 13.6,mm
